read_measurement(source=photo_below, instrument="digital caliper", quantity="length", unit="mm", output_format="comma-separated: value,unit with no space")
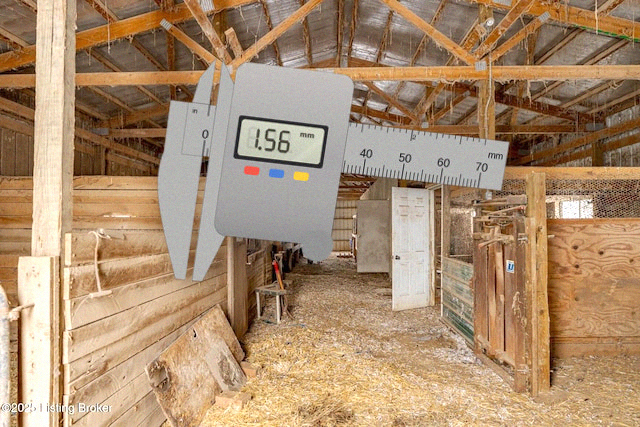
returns 1.56,mm
